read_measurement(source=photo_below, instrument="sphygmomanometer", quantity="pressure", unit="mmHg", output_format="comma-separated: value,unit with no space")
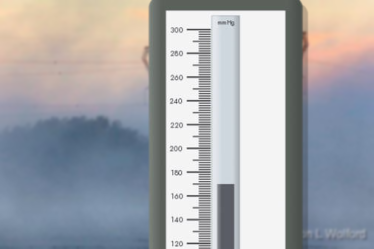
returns 170,mmHg
